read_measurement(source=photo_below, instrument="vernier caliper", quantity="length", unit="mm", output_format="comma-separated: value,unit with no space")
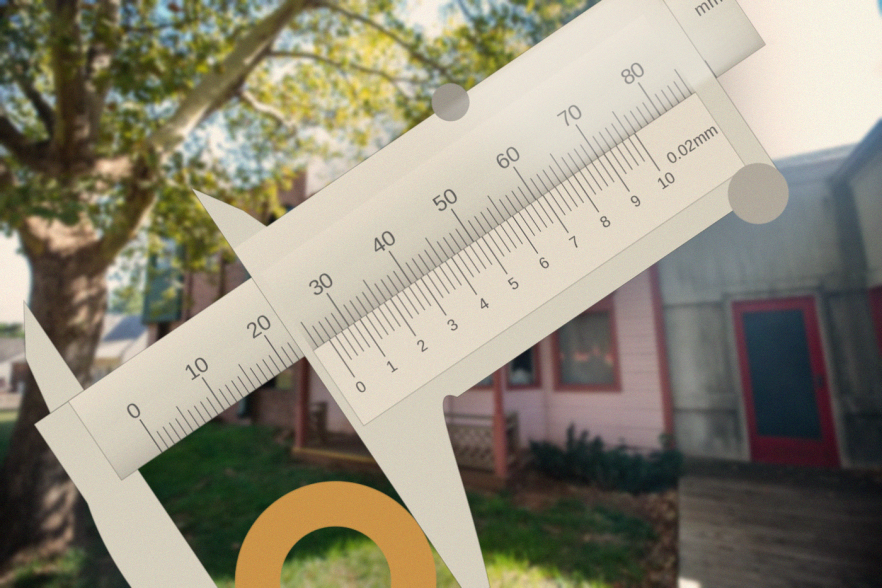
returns 26.8,mm
